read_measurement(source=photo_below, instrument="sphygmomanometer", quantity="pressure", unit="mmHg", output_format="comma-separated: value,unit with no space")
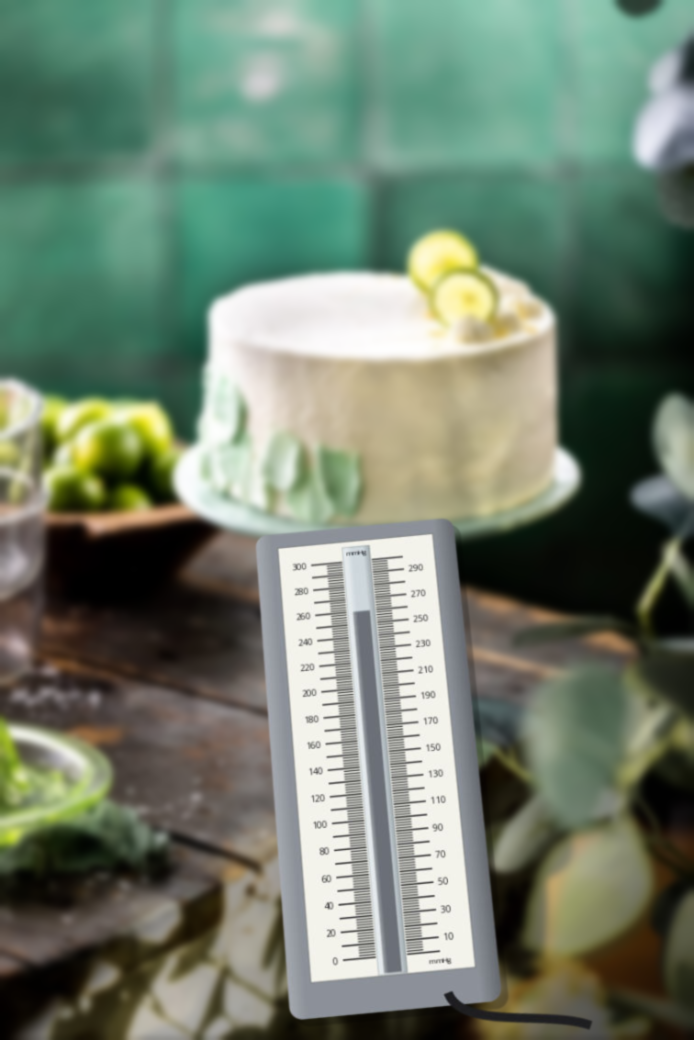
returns 260,mmHg
